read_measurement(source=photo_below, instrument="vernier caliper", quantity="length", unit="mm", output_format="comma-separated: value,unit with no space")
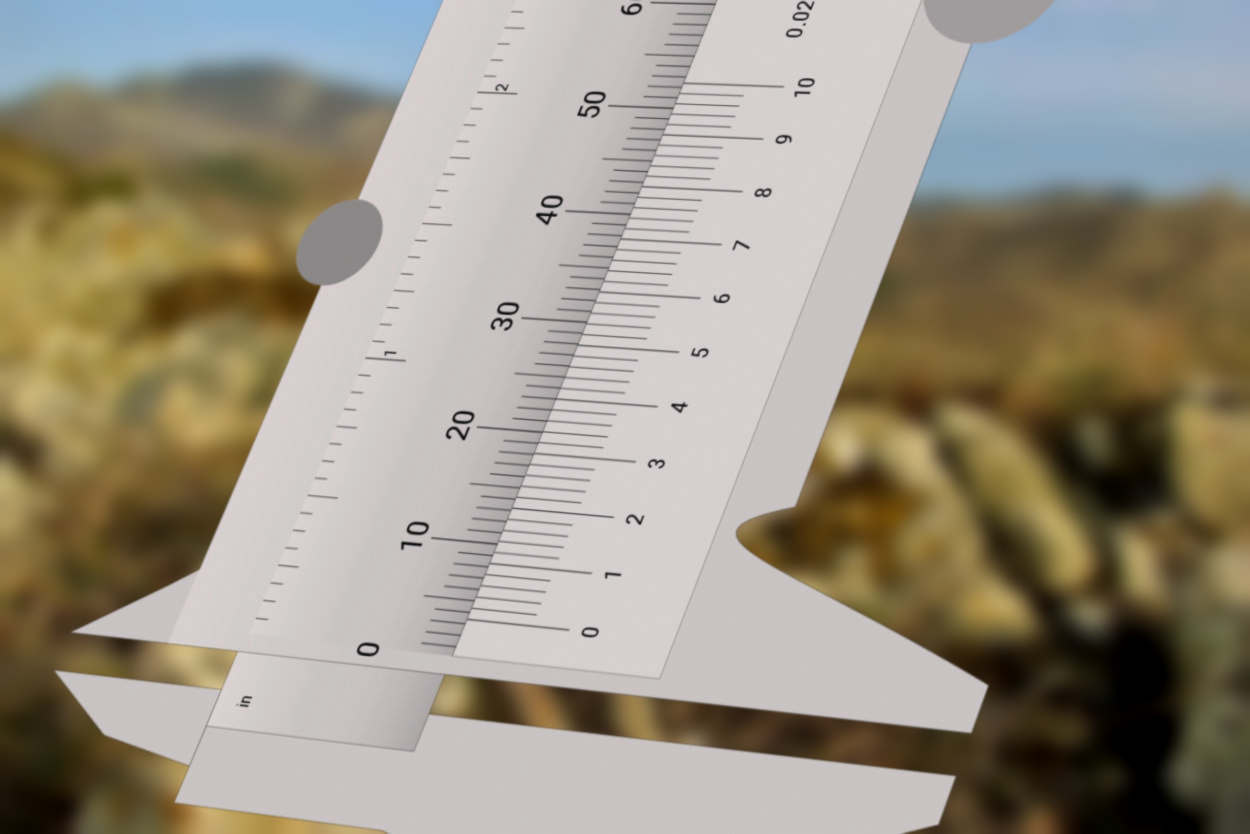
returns 3.4,mm
